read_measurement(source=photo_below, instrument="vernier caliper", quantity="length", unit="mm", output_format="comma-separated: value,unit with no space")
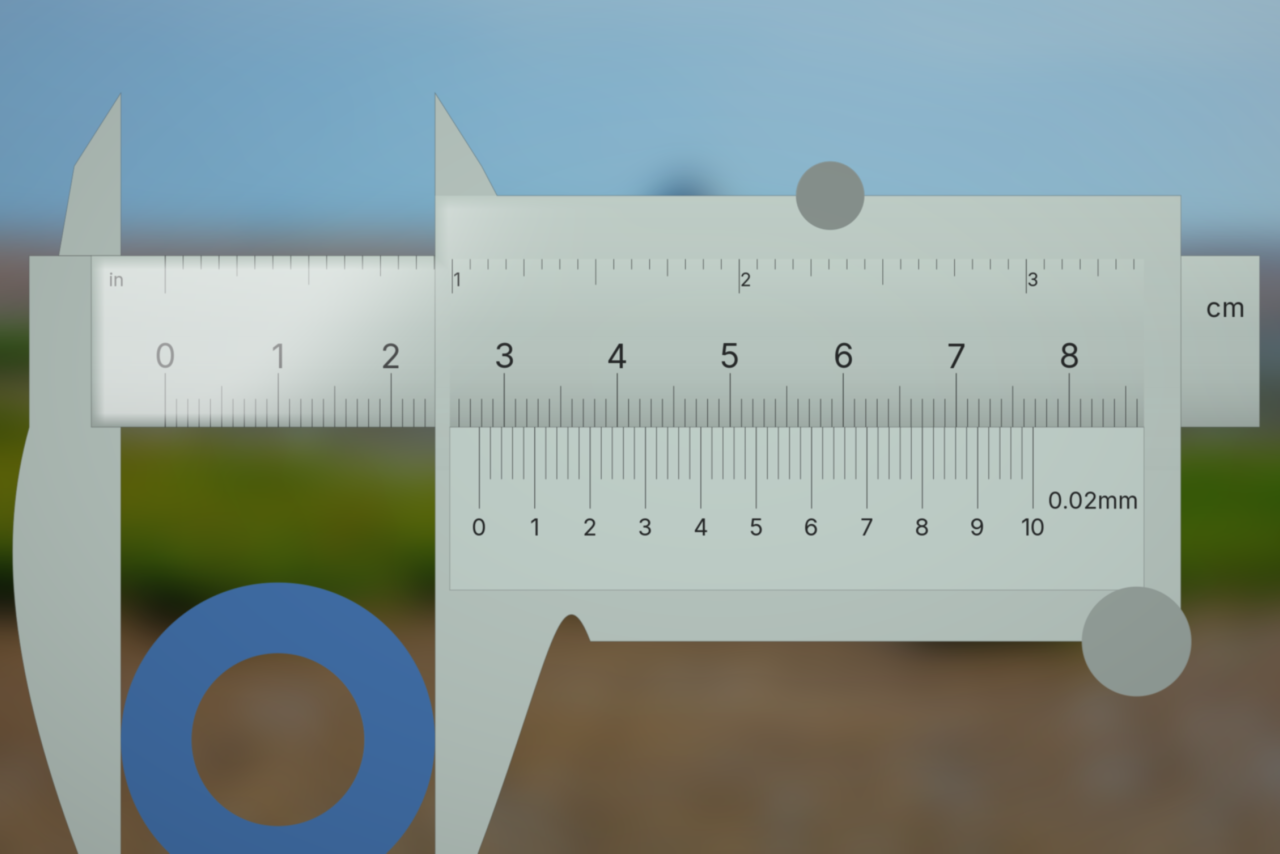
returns 27.8,mm
